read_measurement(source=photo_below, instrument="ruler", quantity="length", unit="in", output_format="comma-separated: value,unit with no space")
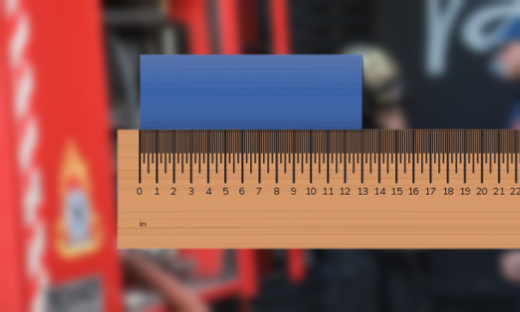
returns 13,in
